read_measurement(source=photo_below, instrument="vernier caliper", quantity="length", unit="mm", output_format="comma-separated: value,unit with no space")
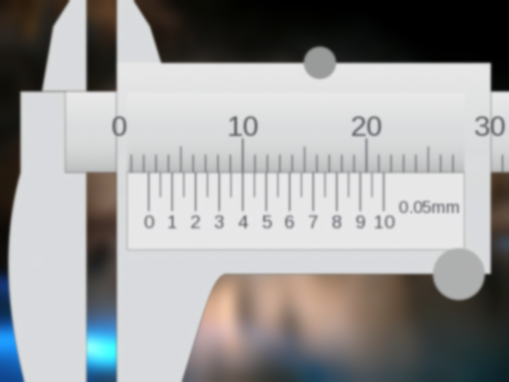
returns 2.4,mm
